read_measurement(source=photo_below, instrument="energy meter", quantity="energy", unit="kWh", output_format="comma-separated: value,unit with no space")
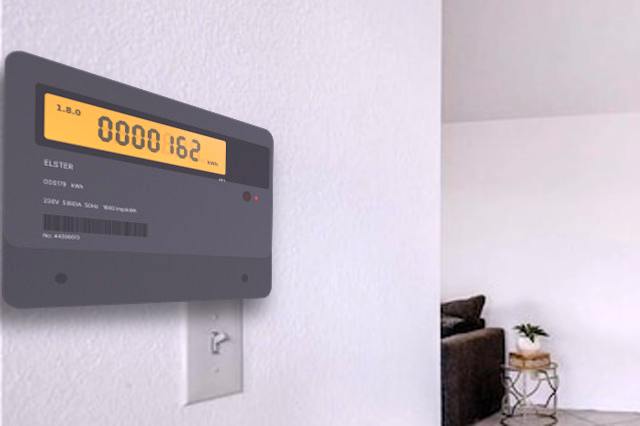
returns 162,kWh
